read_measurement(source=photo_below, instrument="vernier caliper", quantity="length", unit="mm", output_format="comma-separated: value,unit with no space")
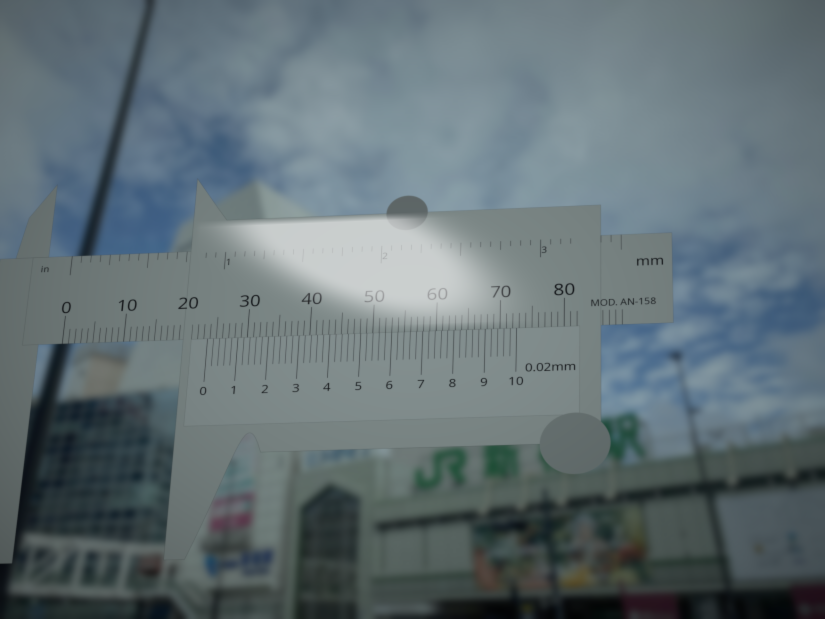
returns 23.6,mm
